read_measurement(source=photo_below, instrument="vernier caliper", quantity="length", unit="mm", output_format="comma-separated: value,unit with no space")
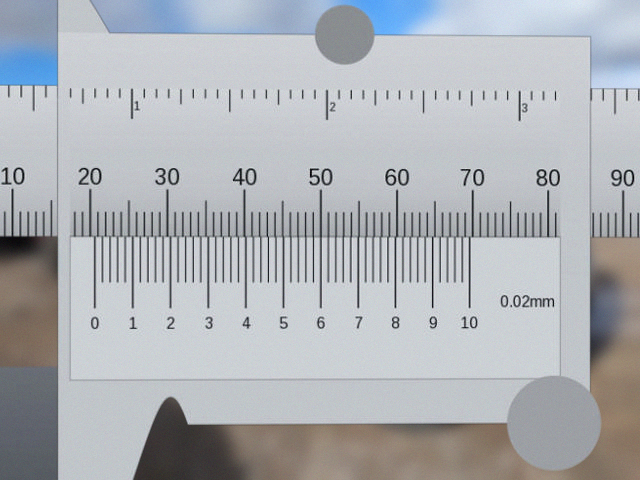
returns 20.6,mm
